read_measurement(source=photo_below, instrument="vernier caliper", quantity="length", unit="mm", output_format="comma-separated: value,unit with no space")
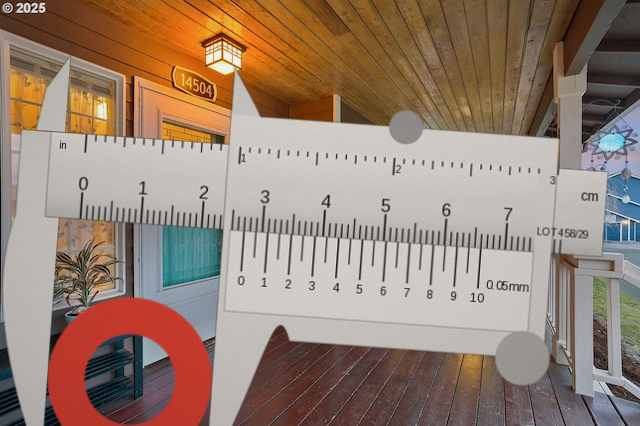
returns 27.0,mm
